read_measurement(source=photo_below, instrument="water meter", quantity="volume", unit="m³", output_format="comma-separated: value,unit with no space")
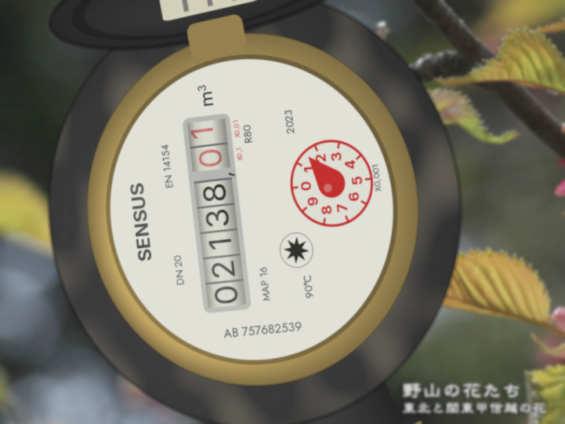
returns 2138.011,m³
